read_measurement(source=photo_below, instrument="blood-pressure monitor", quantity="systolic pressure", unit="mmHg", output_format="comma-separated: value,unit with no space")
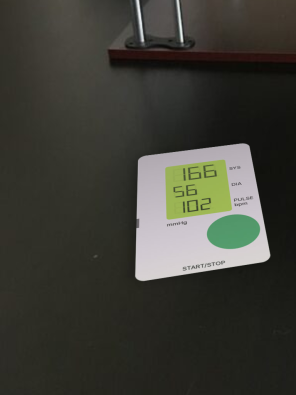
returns 166,mmHg
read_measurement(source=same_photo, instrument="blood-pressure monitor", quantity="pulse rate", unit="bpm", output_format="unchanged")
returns 102,bpm
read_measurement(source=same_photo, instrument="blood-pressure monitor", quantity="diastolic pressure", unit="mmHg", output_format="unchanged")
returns 56,mmHg
